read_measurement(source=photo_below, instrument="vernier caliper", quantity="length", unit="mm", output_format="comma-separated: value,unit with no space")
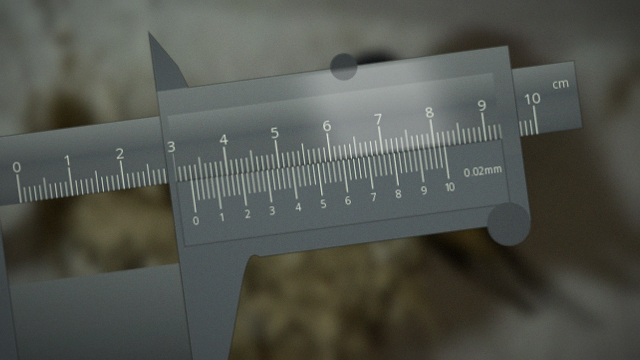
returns 33.0,mm
